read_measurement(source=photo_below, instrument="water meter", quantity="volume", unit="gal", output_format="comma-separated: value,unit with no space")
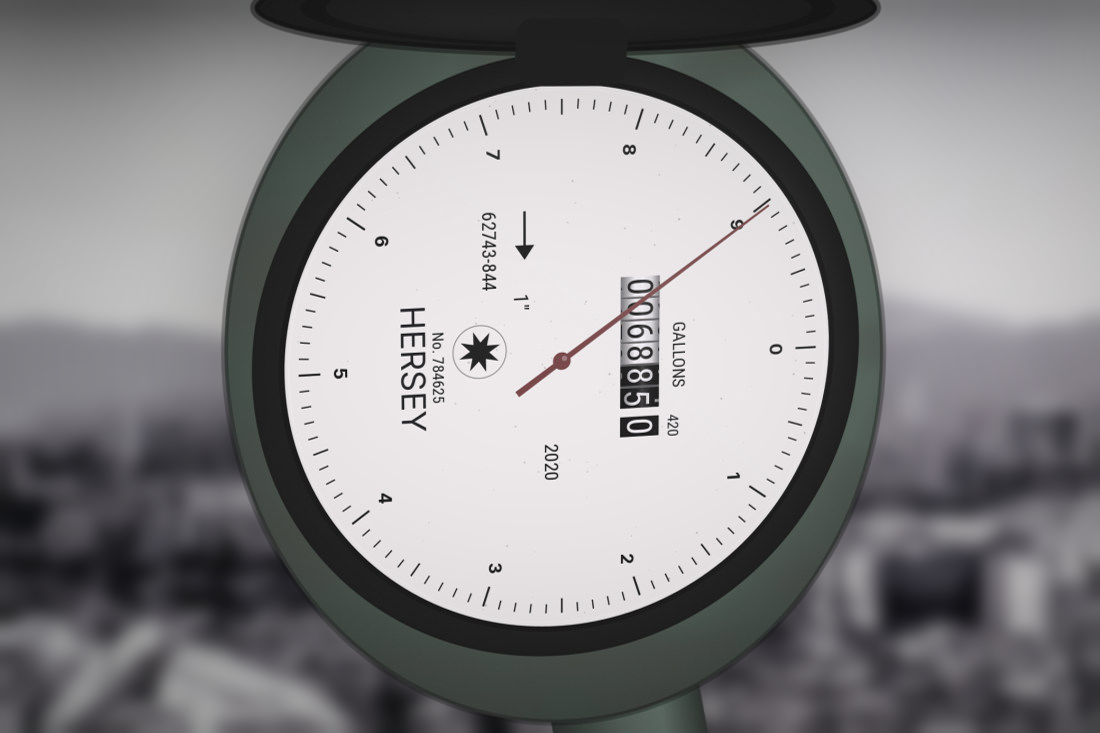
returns 68849.0,gal
